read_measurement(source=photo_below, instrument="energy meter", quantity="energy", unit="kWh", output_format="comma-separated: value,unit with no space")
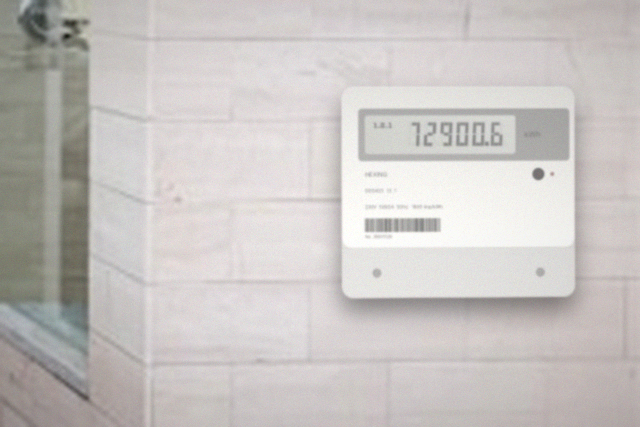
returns 72900.6,kWh
